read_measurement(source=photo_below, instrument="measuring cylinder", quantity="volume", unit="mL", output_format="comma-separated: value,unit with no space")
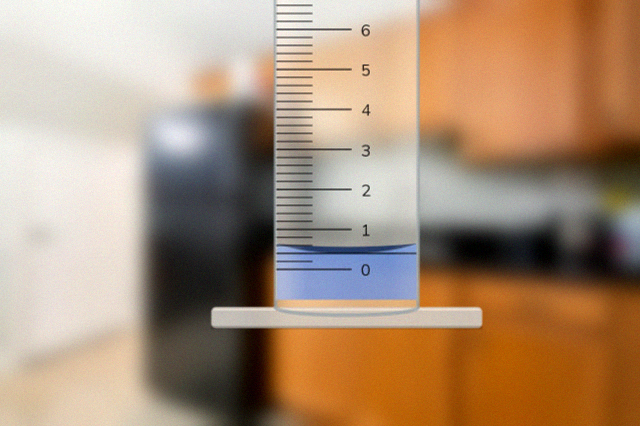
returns 0.4,mL
